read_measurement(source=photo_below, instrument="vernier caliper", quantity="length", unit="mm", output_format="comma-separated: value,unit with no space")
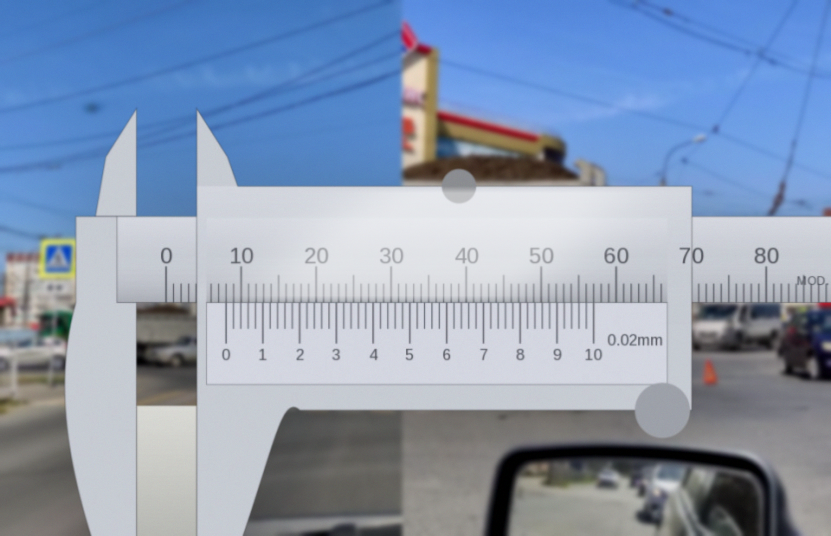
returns 8.0,mm
